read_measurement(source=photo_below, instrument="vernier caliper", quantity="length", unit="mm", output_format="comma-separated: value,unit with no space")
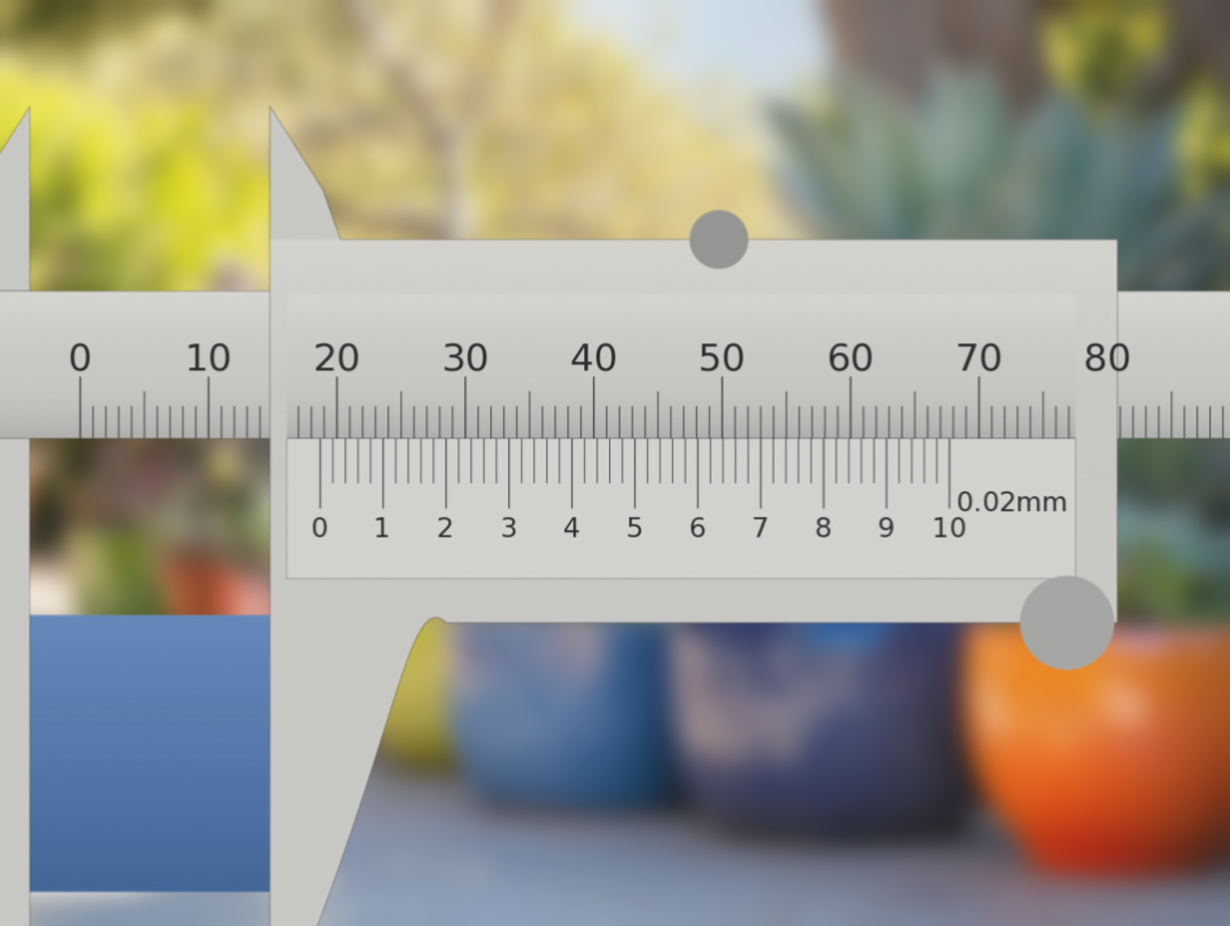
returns 18.7,mm
